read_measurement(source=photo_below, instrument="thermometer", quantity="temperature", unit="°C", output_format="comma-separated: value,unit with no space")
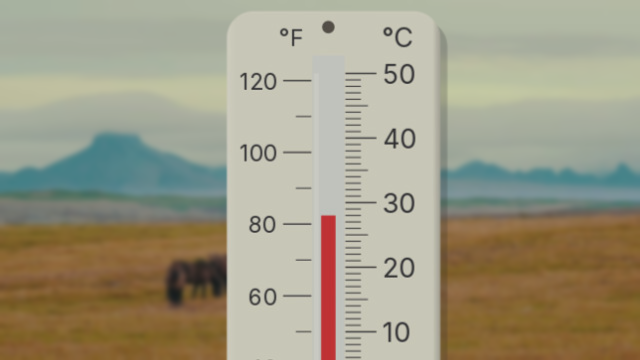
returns 28,°C
